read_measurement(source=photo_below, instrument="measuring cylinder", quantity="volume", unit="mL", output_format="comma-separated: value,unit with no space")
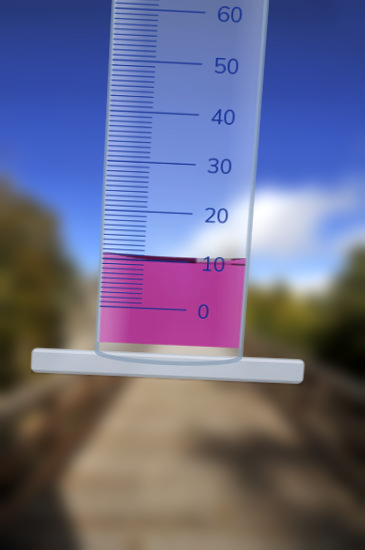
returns 10,mL
